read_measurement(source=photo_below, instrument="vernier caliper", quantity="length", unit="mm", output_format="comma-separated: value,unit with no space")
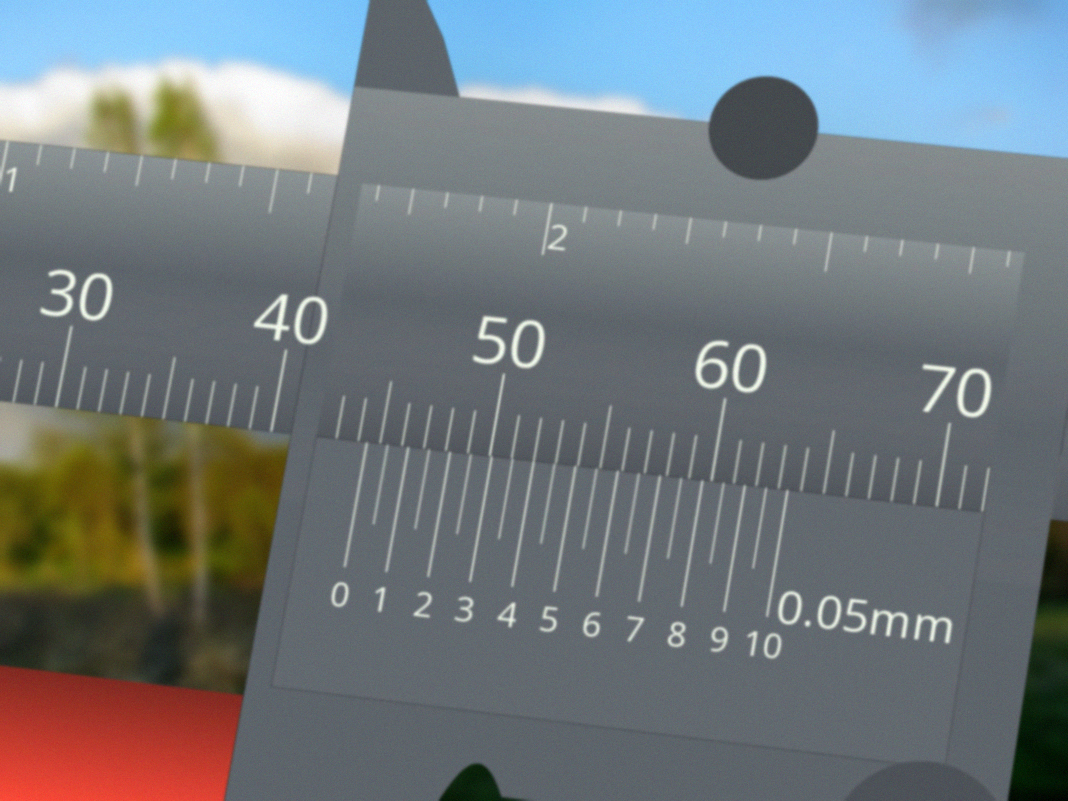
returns 44.4,mm
